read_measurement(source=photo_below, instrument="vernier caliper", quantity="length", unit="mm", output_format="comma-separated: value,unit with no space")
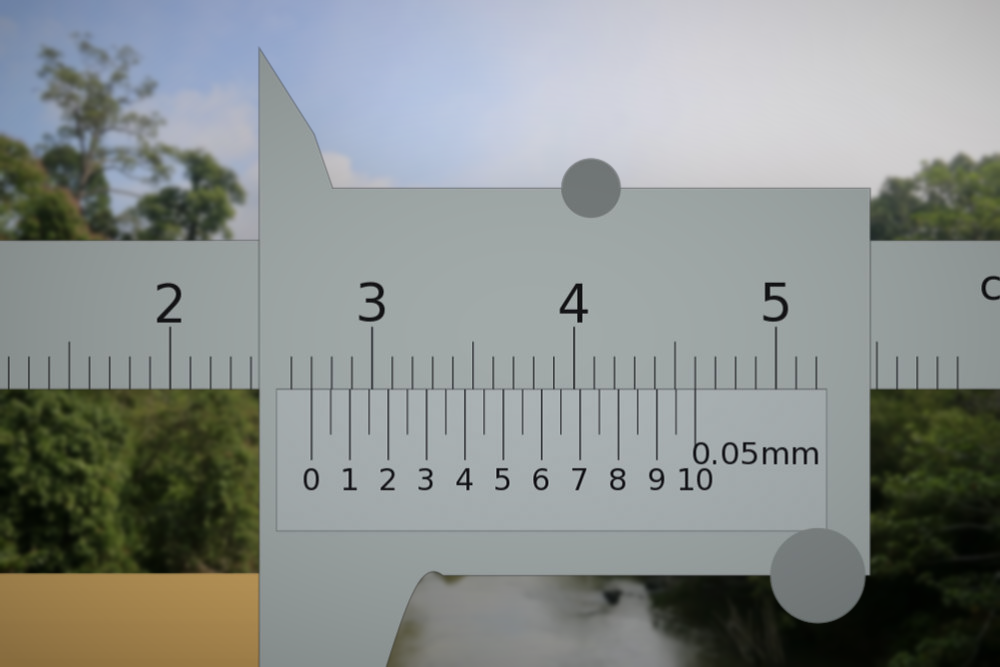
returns 27.0,mm
